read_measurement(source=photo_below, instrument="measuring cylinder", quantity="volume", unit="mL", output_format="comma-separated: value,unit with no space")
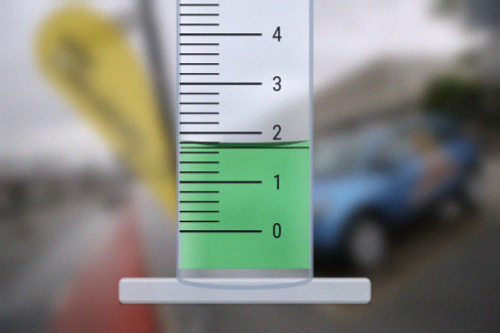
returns 1.7,mL
